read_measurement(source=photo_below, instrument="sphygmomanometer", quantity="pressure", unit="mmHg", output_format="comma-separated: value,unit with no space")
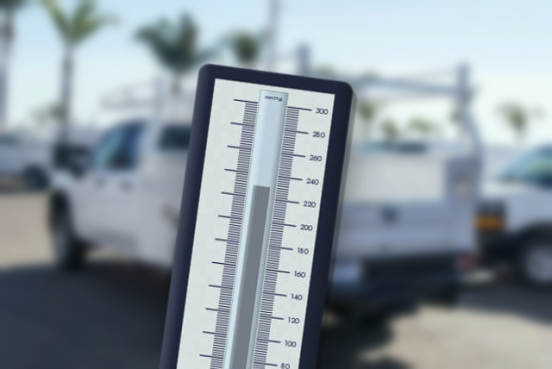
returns 230,mmHg
